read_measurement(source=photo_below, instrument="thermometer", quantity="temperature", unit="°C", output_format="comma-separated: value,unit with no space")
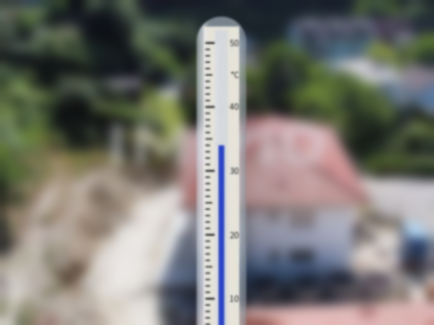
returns 34,°C
